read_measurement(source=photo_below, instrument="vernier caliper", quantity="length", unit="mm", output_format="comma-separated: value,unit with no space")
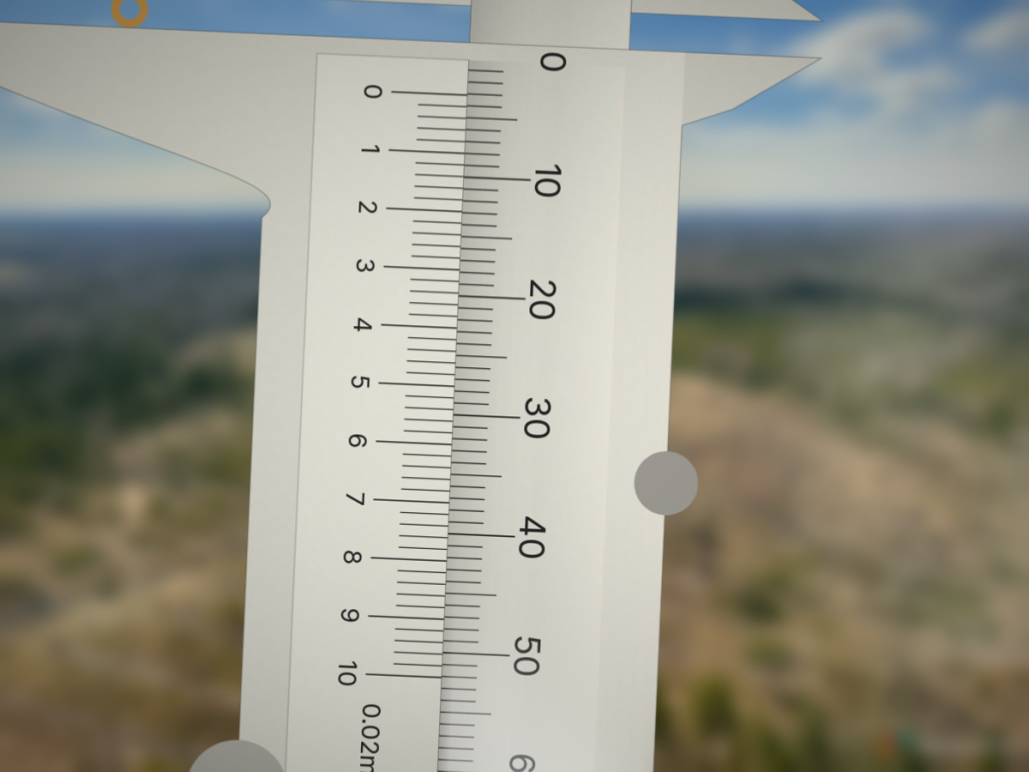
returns 3.1,mm
